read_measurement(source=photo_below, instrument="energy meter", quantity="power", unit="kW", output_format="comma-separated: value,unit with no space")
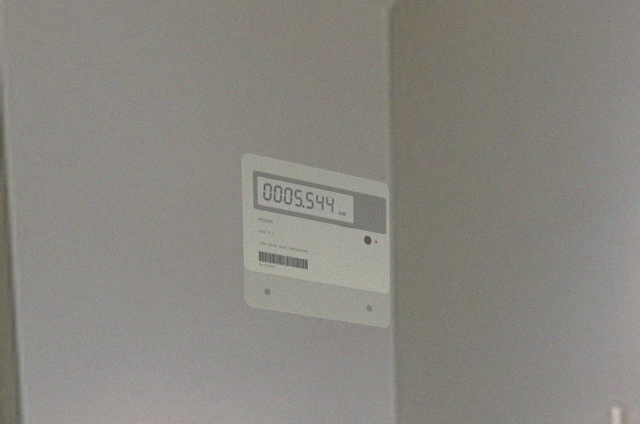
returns 5.544,kW
